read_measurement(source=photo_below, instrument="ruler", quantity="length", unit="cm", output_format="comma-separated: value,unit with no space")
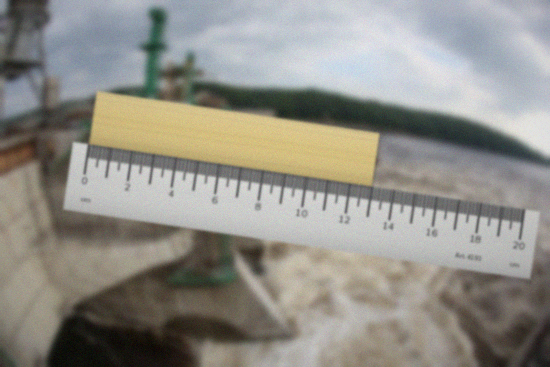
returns 13,cm
